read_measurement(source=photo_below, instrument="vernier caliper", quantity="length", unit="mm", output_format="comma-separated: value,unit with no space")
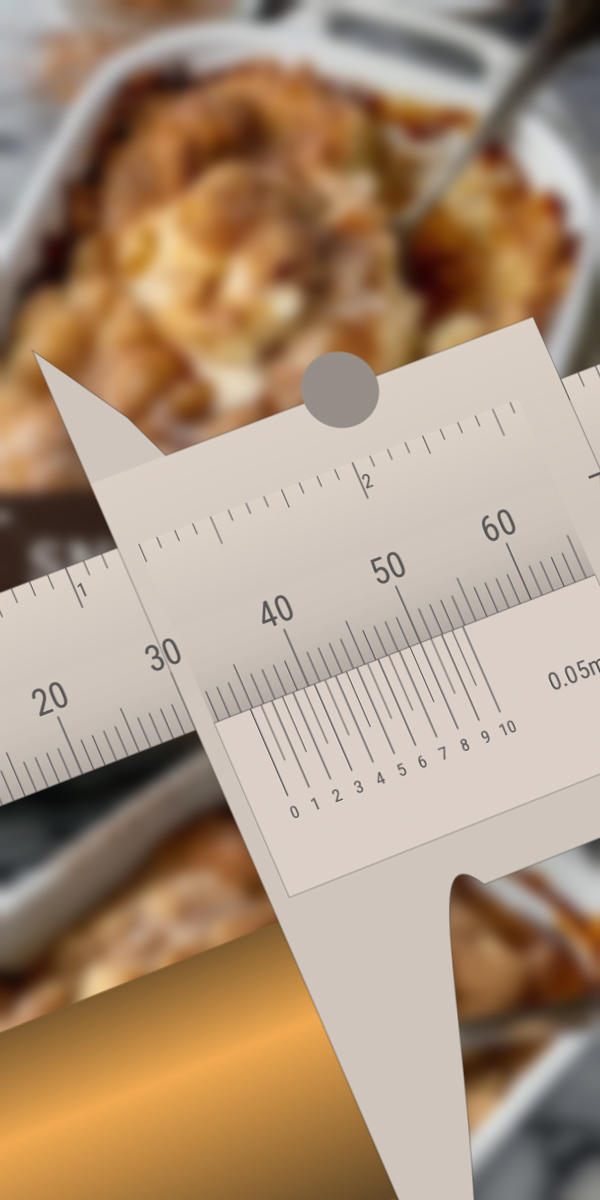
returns 34.8,mm
